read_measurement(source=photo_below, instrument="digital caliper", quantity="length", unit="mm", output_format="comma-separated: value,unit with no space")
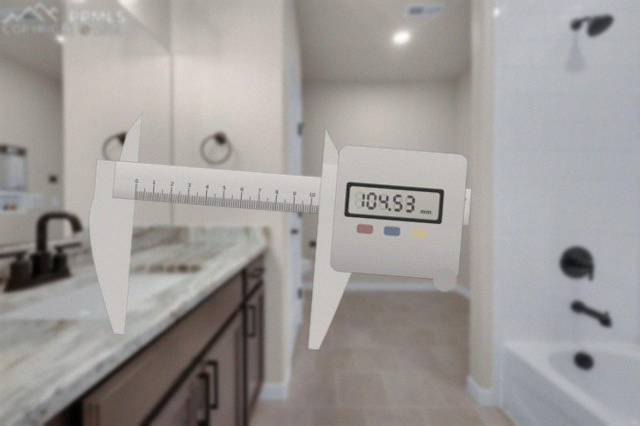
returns 104.53,mm
